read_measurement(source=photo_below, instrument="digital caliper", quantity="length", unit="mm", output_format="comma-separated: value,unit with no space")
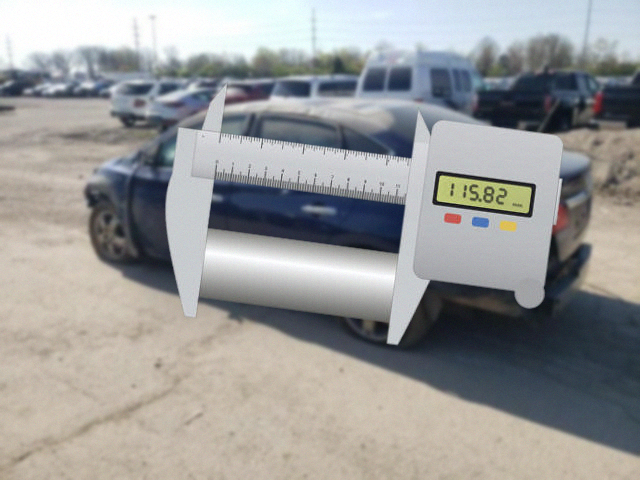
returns 115.82,mm
